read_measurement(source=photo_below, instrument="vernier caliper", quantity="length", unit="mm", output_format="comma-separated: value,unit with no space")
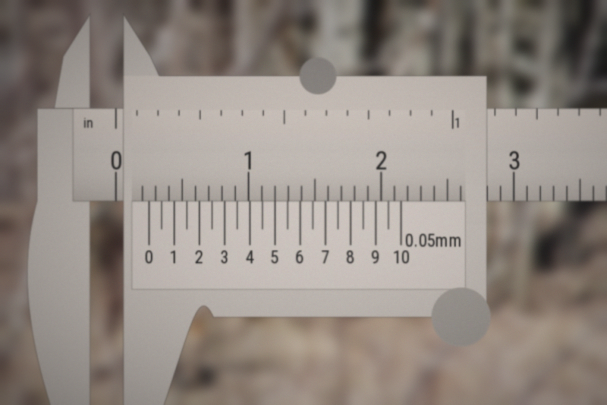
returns 2.5,mm
